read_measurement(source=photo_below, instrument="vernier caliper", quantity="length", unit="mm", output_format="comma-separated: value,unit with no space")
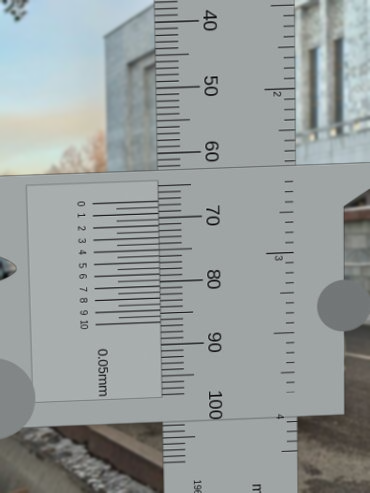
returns 67.4,mm
